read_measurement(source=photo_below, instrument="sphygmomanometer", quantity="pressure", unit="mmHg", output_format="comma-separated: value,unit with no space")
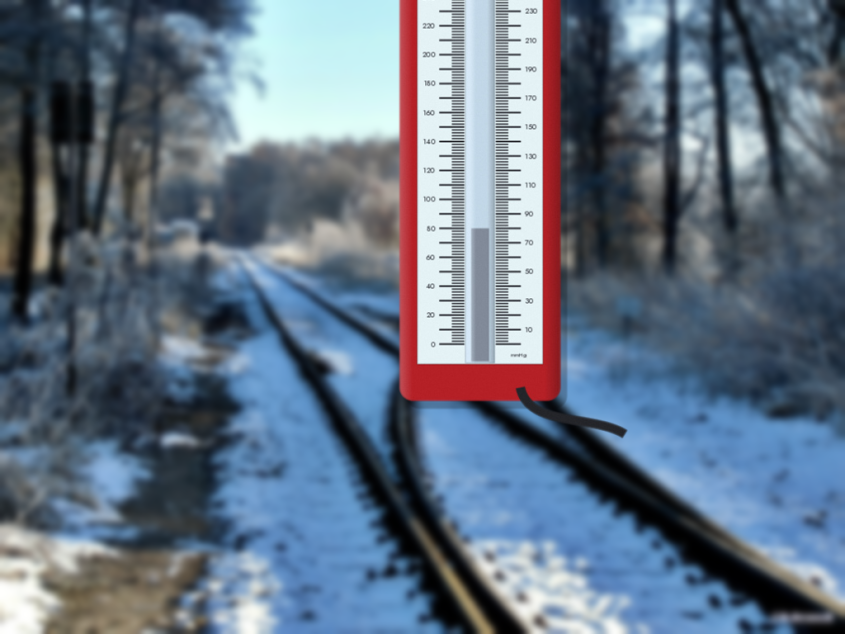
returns 80,mmHg
